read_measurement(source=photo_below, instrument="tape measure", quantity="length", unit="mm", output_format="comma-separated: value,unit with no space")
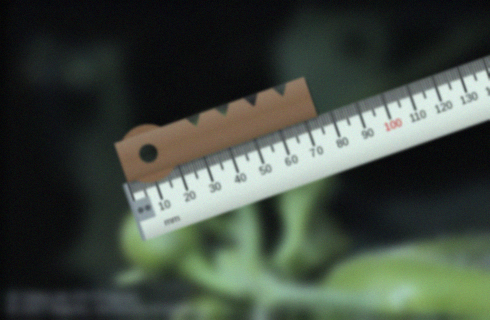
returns 75,mm
